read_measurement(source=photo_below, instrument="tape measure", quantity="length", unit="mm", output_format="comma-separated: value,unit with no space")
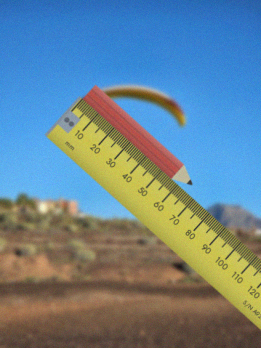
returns 65,mm
